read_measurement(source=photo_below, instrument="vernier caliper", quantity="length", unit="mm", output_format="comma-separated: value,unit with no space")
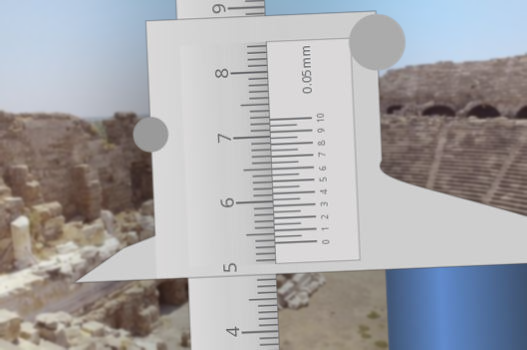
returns 53.6,mm
